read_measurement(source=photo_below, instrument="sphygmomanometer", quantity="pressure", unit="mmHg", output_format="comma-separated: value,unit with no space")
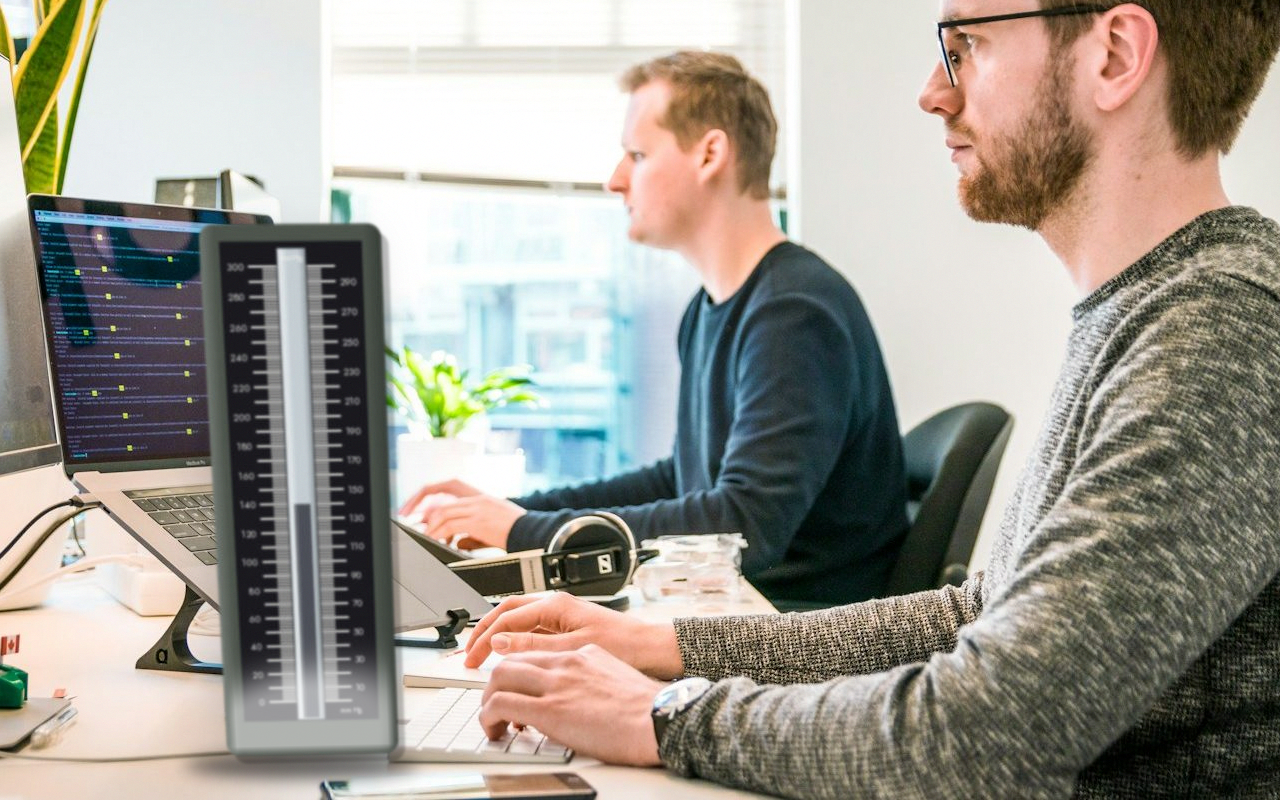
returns 140,mmHg
